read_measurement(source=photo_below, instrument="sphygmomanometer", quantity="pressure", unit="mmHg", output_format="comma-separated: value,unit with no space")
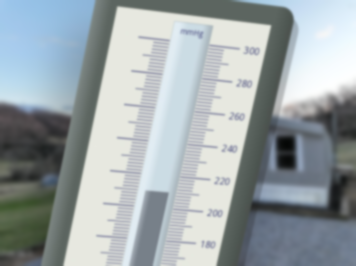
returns 210,mmHg
